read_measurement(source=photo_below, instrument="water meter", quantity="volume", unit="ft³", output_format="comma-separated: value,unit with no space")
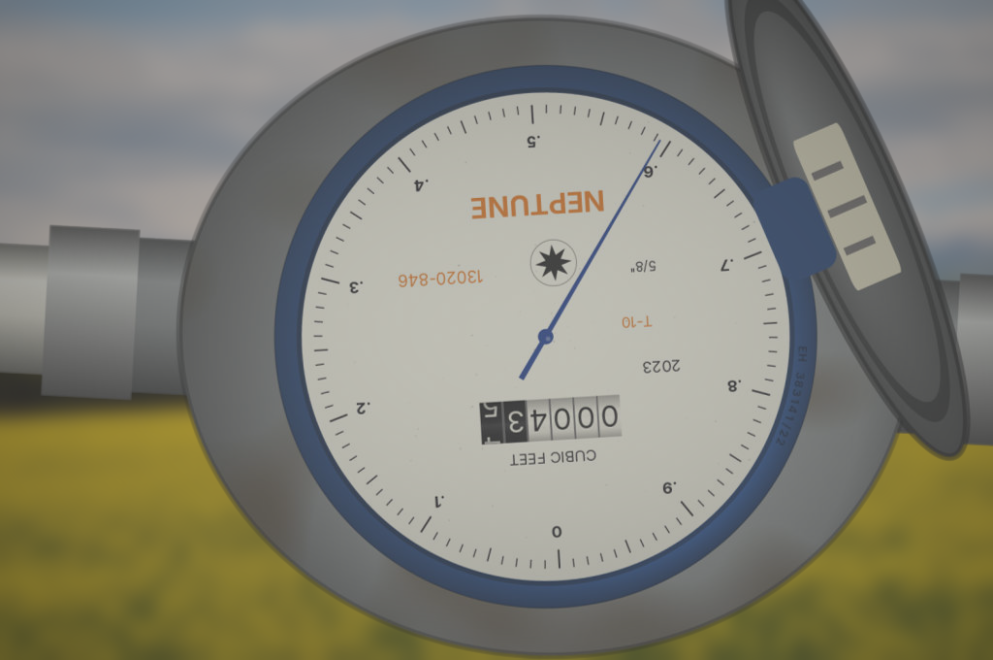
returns 434.59,ft³
